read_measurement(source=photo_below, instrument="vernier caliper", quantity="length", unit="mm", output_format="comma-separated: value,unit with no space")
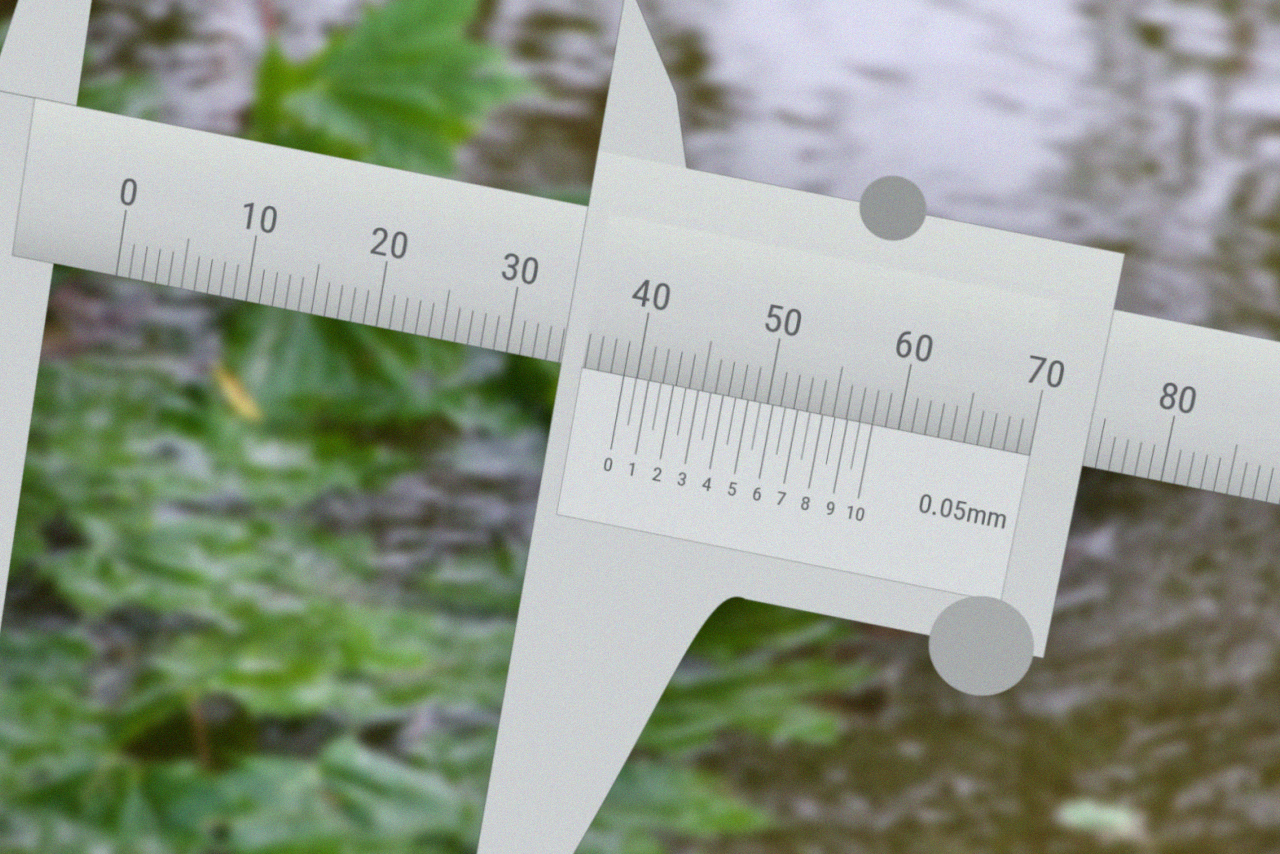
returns 39.0,mm
